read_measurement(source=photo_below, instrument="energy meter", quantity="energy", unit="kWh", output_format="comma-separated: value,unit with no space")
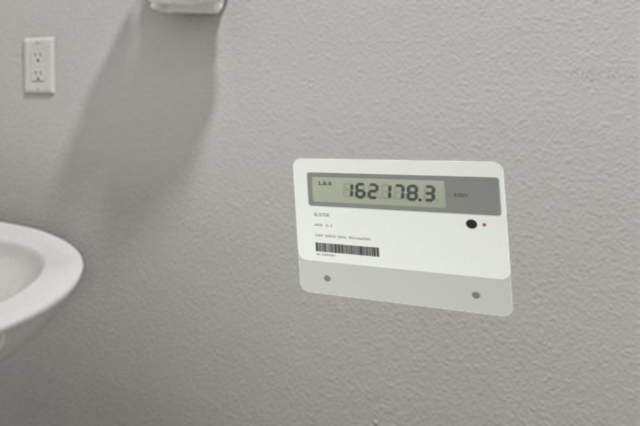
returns 162178.3,kWh
